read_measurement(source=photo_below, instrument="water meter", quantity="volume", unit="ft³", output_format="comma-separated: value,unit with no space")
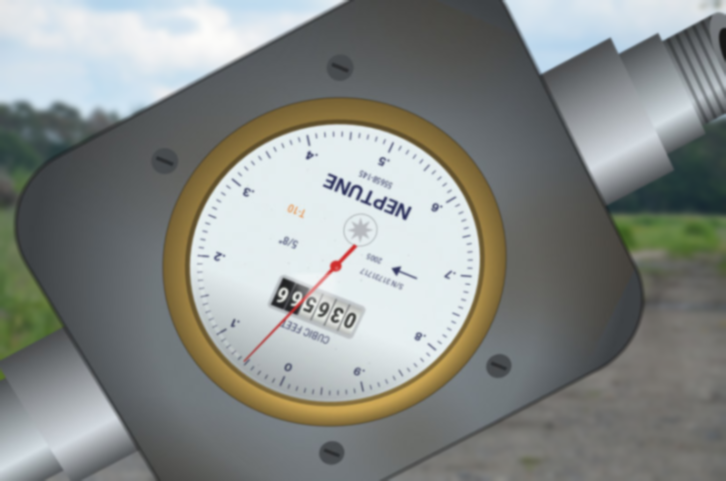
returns 36566.05,ft³
